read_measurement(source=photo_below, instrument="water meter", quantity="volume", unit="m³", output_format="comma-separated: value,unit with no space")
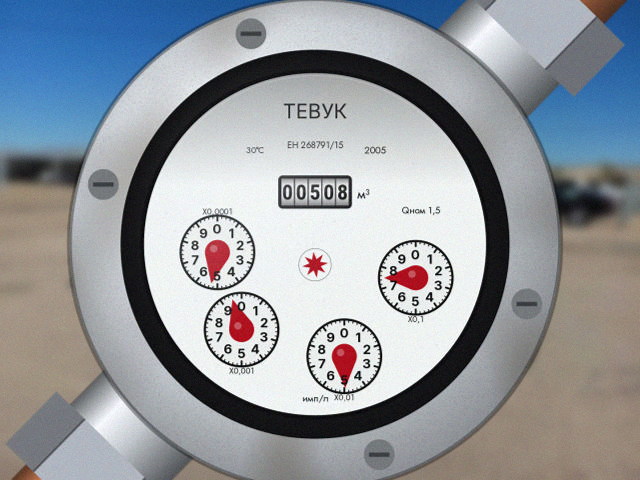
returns 508.7495,m³
